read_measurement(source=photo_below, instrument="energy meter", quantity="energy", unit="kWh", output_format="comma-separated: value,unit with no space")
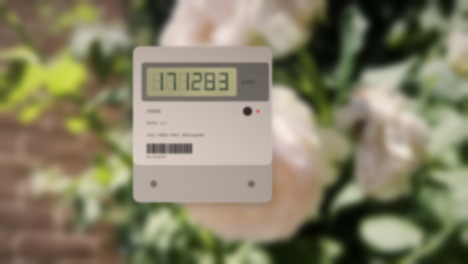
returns 171283,kWh
